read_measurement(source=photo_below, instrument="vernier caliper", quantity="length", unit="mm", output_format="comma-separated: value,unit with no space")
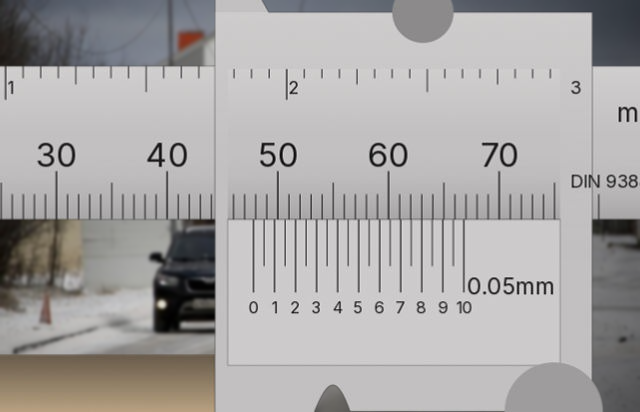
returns 47.8,mm
